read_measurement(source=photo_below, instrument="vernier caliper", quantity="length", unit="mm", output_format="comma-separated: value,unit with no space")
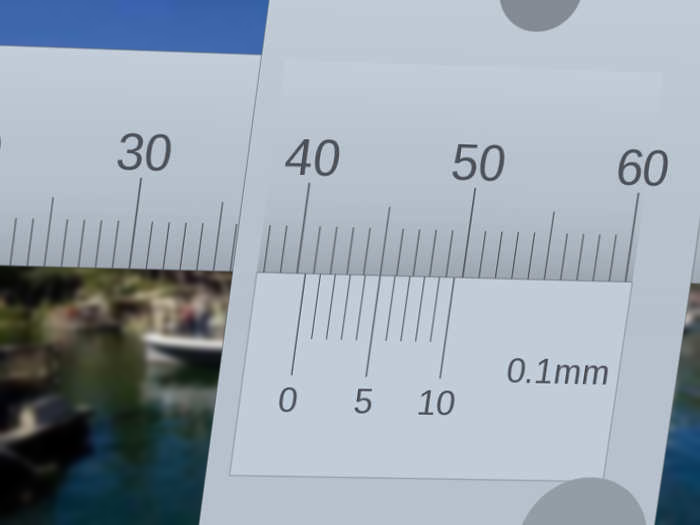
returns 40.5,mm
